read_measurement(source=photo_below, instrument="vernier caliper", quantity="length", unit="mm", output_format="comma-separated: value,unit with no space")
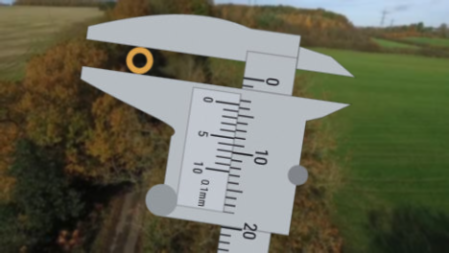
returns 3.6,mm
